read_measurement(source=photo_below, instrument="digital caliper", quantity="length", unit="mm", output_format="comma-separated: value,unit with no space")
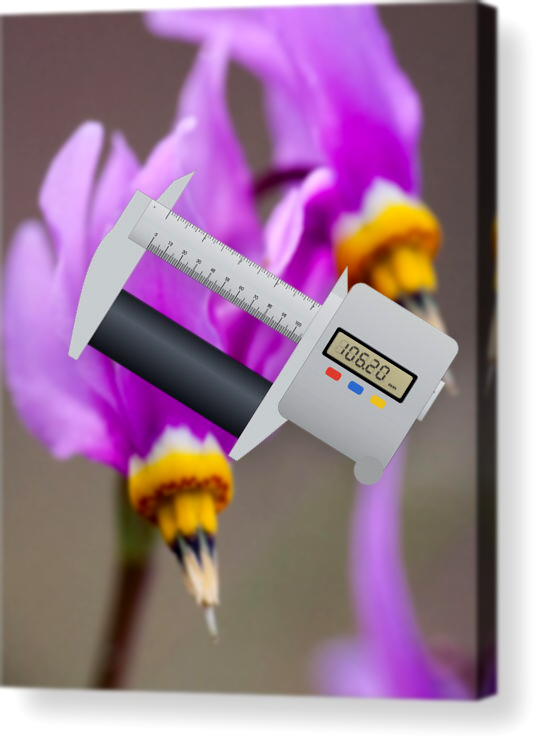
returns 106.20,mm
